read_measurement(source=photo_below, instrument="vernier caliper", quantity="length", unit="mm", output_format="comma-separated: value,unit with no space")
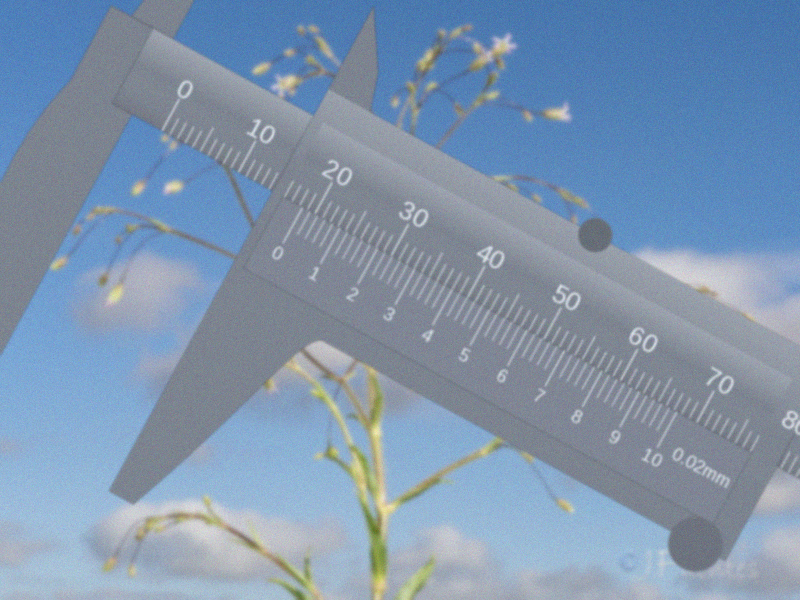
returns 18.4,mm
